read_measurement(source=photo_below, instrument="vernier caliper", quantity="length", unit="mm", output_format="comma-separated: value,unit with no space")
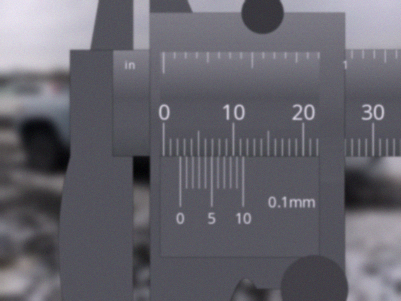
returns 2.4,mm
